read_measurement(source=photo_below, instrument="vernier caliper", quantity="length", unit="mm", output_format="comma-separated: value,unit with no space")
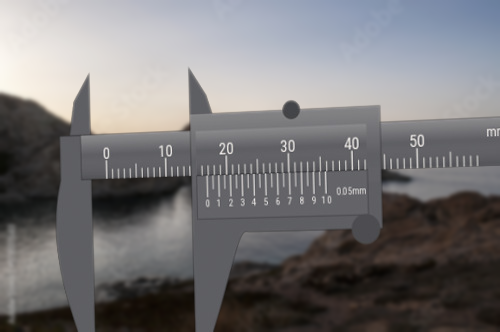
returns 16.8,mm
